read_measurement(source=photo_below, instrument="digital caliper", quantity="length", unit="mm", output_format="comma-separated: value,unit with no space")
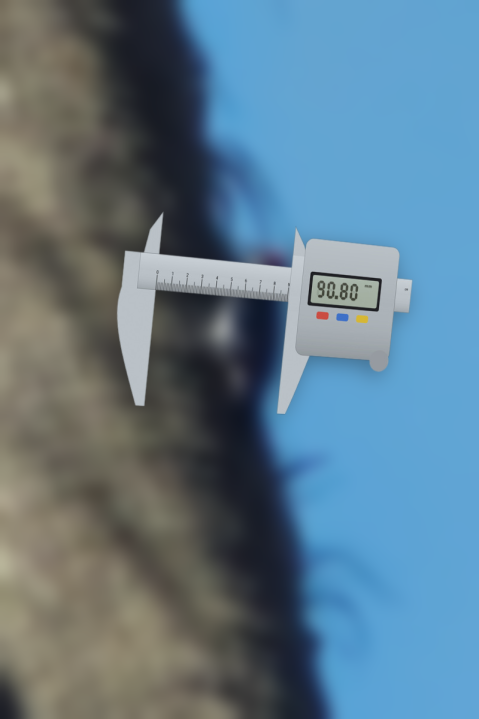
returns 90.80,mm
